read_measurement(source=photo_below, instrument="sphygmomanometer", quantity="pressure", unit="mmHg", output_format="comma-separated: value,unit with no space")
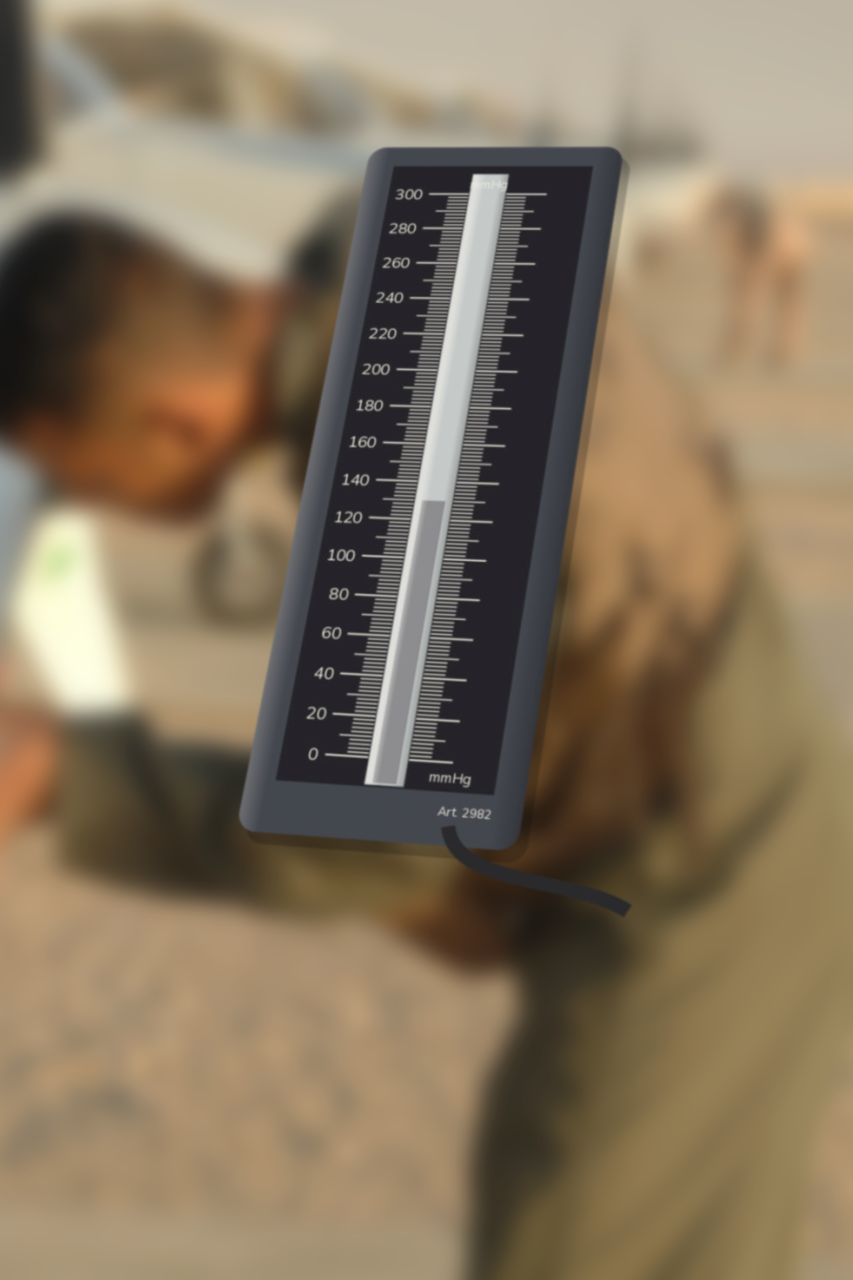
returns 130,mmHg
